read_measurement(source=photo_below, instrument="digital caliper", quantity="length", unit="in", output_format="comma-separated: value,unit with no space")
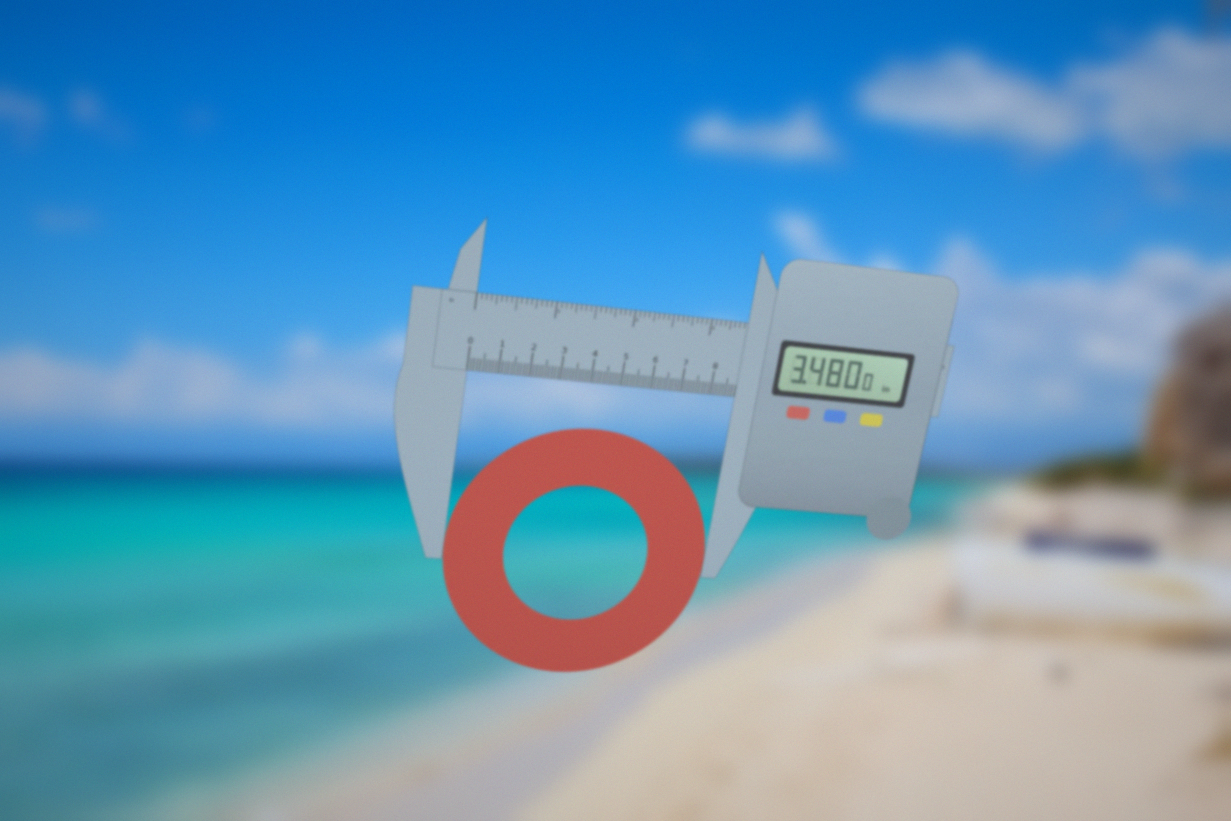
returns 3.4800,in
